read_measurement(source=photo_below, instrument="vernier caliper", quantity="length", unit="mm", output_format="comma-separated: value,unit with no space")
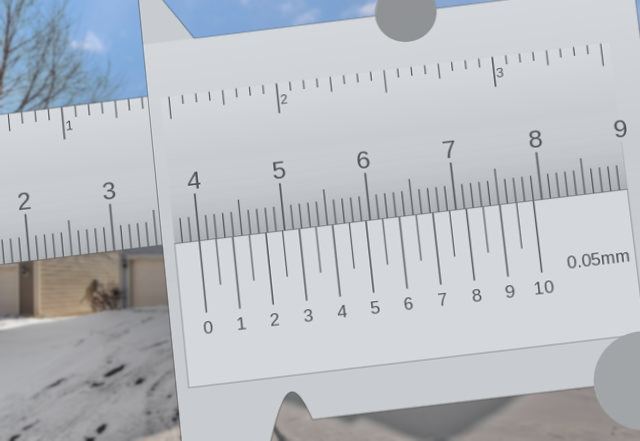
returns 40.0,mm
